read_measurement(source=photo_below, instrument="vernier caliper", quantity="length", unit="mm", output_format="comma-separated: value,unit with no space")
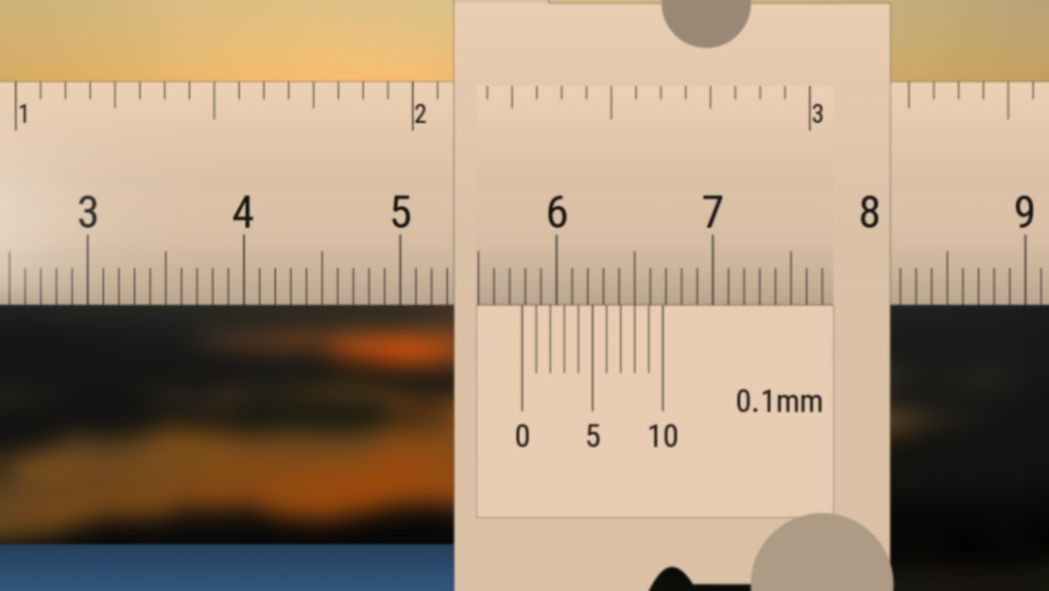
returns 57.8,mm
